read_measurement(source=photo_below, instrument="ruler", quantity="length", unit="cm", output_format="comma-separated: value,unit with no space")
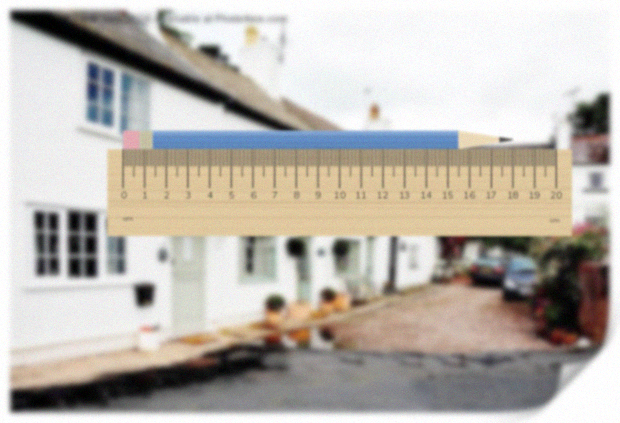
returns 18,cm
